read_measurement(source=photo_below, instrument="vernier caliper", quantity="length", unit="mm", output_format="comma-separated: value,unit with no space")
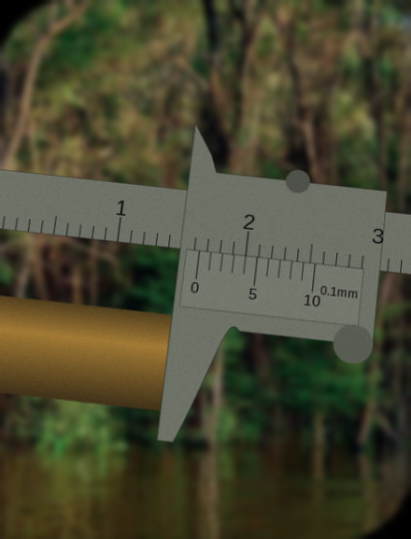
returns 16.4,mm
